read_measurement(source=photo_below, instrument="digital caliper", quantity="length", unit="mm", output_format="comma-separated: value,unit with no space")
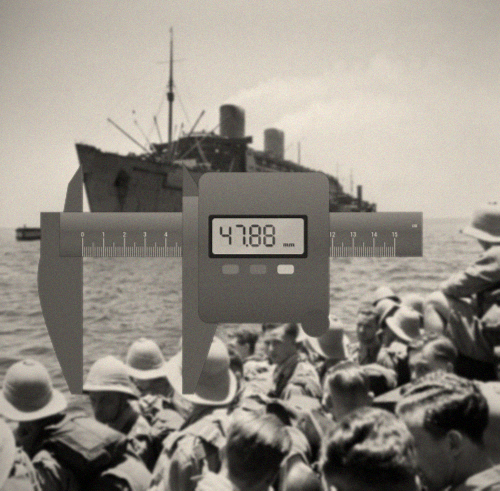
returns 47.88,mm
